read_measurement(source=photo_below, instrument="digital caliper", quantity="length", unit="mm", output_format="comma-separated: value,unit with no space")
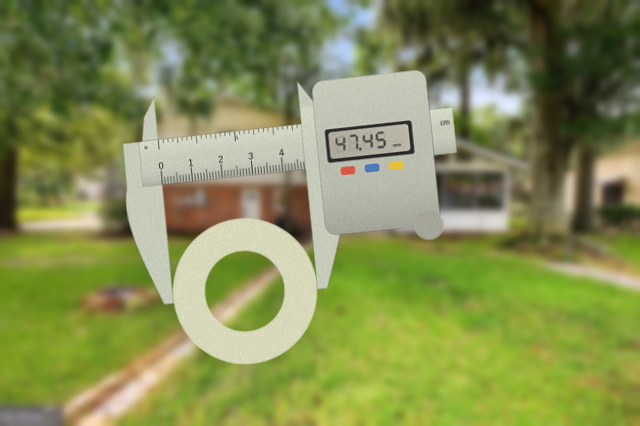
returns 47.45,mm
